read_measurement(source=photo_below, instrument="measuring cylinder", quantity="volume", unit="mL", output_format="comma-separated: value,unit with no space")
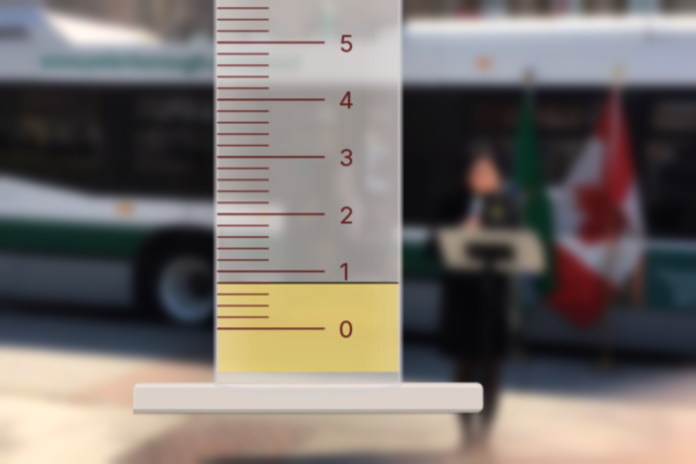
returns 0.8,mL
